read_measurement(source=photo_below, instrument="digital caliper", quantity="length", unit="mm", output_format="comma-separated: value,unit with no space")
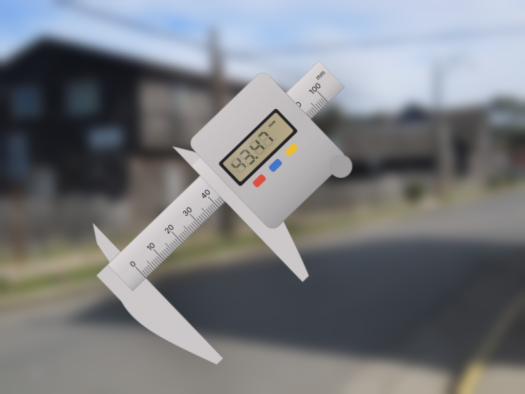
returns 43.47,mm
